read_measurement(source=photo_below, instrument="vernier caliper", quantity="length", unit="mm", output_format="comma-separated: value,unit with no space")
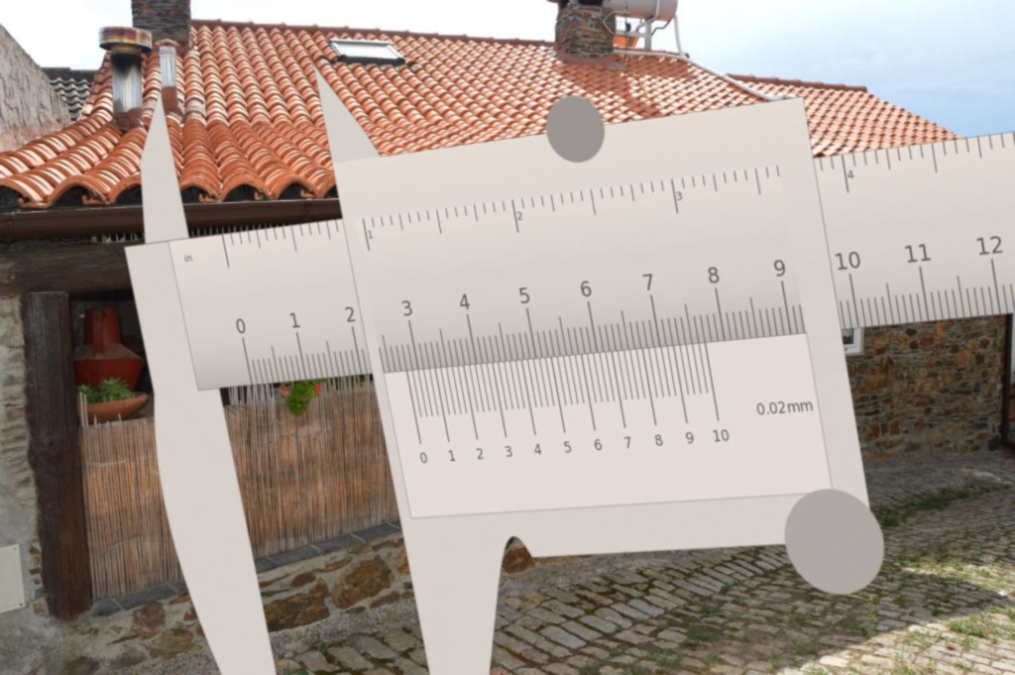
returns 28.0,mm
